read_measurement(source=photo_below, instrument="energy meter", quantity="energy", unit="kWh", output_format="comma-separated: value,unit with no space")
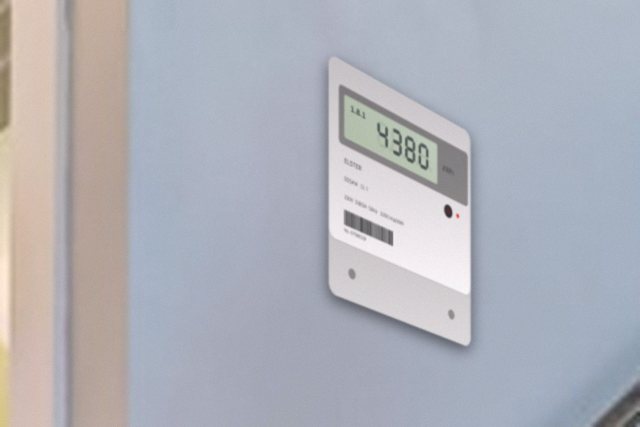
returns 4380,kWh
